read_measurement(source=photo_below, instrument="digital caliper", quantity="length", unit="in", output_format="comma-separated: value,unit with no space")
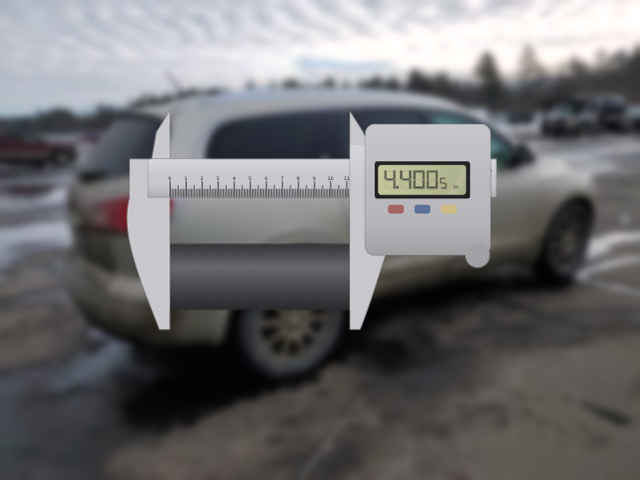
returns 4.4005,in
